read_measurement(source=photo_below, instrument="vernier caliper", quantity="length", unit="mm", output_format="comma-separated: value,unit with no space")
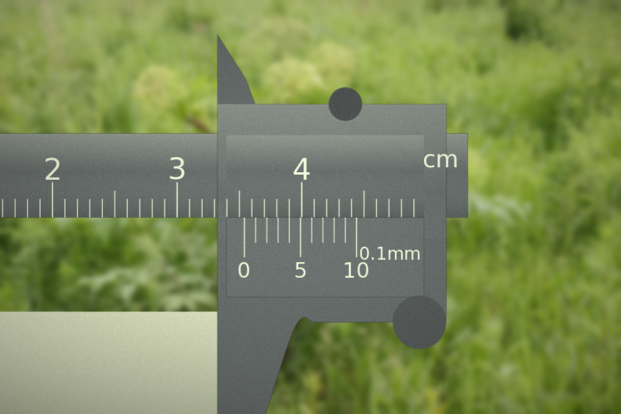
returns 35.4,mm
